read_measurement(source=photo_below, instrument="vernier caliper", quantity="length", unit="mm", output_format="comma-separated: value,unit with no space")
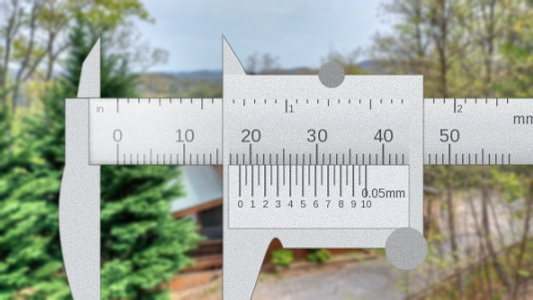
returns 18.4,mm
